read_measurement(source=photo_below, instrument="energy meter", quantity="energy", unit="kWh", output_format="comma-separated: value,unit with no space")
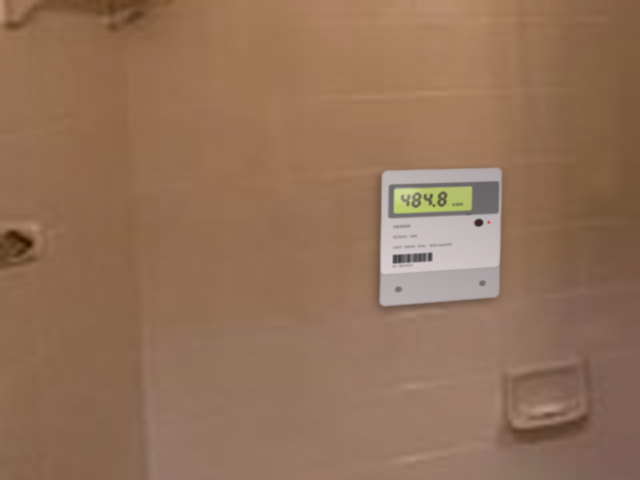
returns 484.8,kWh
